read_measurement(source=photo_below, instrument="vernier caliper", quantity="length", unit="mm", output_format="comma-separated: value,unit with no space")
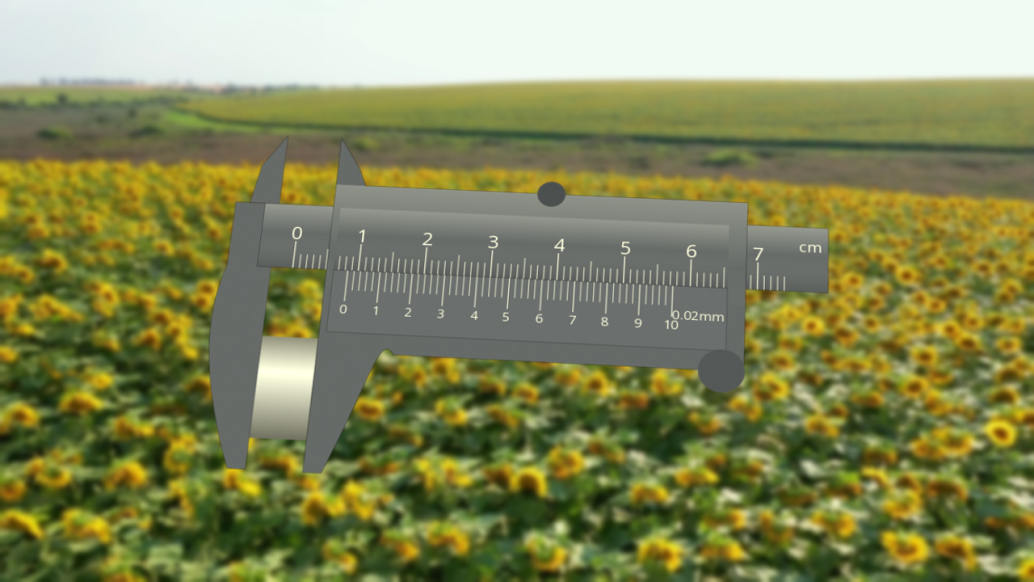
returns 8.4,mm
